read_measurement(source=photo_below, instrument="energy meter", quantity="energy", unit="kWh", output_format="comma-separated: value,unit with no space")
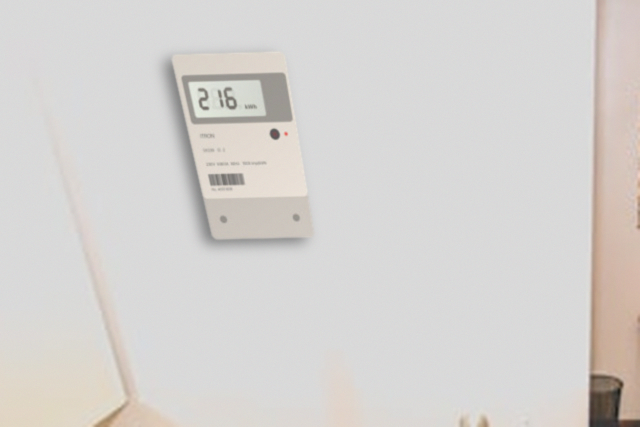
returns 216,kWh
